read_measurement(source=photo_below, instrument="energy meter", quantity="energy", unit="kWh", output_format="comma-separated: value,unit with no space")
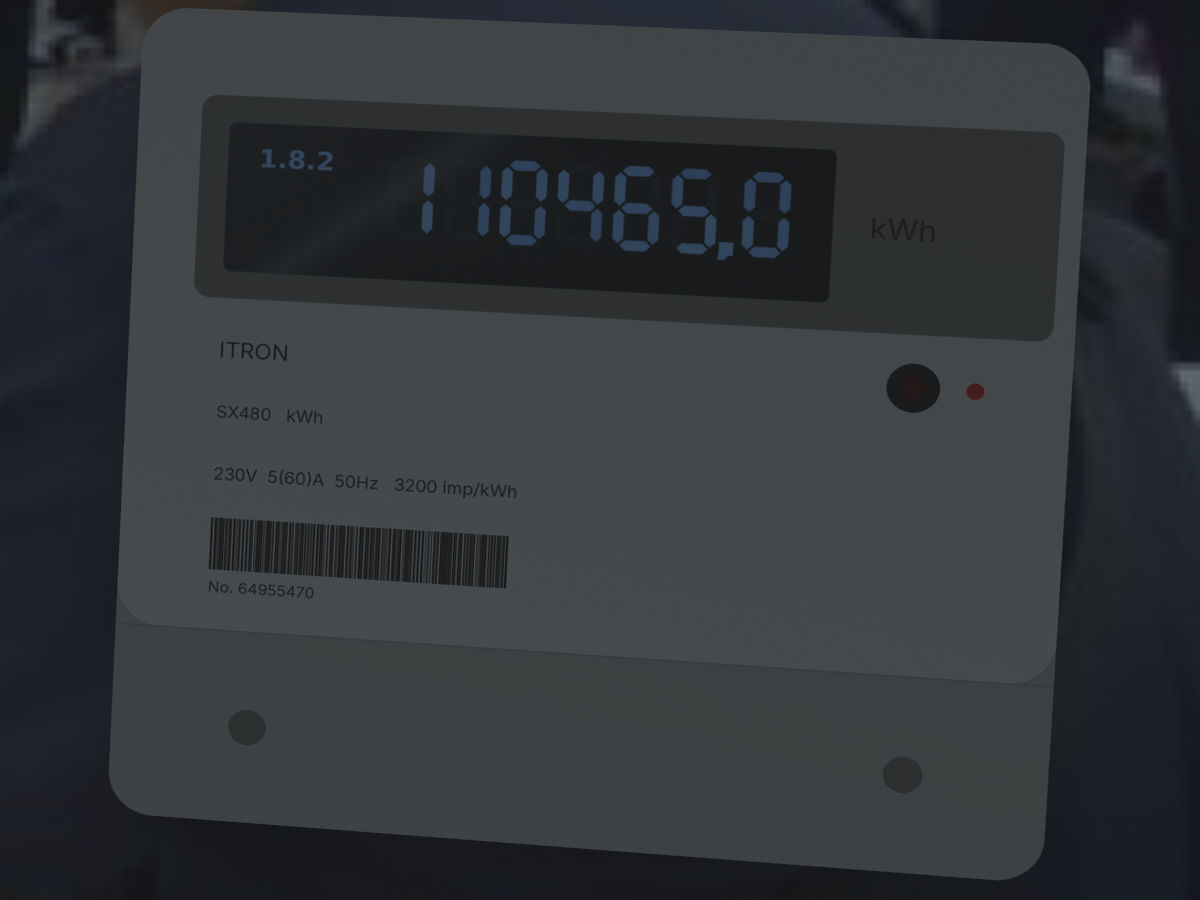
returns 110465.0,kWh
